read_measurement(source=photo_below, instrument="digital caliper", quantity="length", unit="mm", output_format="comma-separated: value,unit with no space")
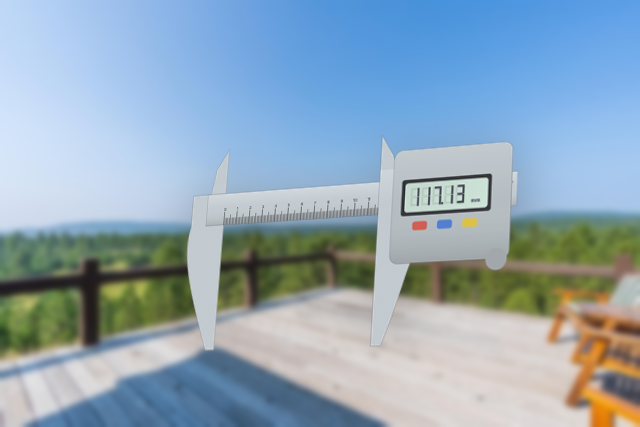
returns 117.13,mm
